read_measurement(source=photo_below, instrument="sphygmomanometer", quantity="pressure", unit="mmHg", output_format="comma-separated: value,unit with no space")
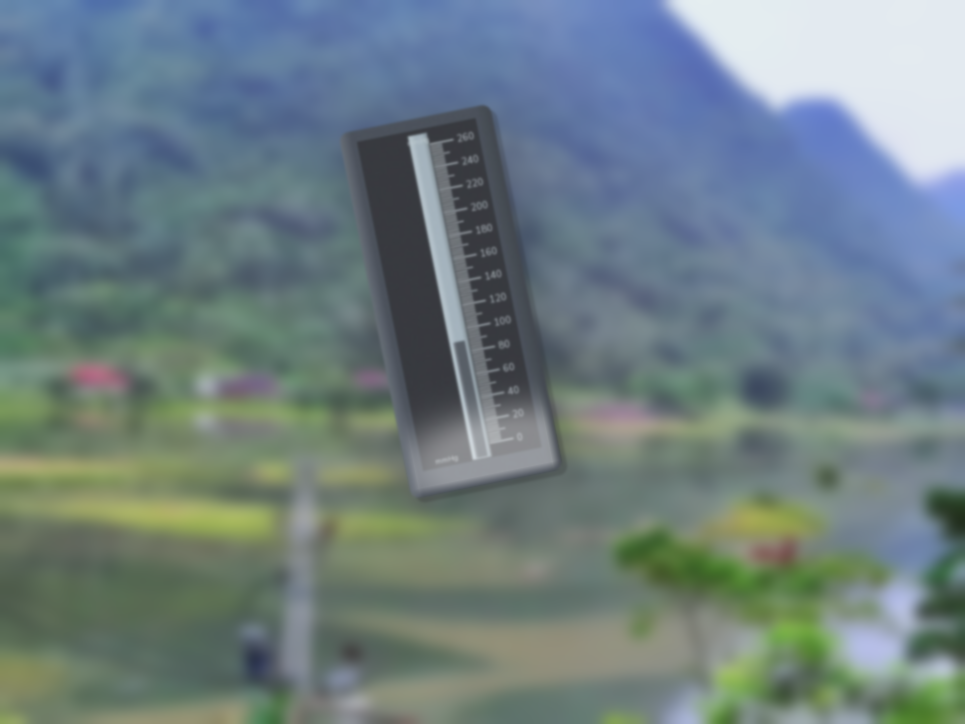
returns 90,mmHg
